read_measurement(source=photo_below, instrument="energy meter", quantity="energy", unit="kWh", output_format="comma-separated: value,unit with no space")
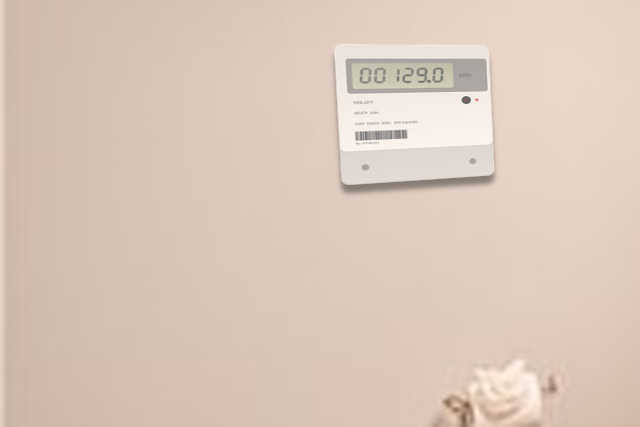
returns 129.0,kWh
